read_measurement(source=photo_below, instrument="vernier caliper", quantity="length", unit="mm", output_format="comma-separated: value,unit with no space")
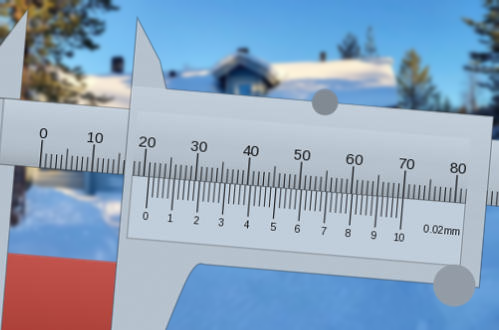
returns 21.0,mm
